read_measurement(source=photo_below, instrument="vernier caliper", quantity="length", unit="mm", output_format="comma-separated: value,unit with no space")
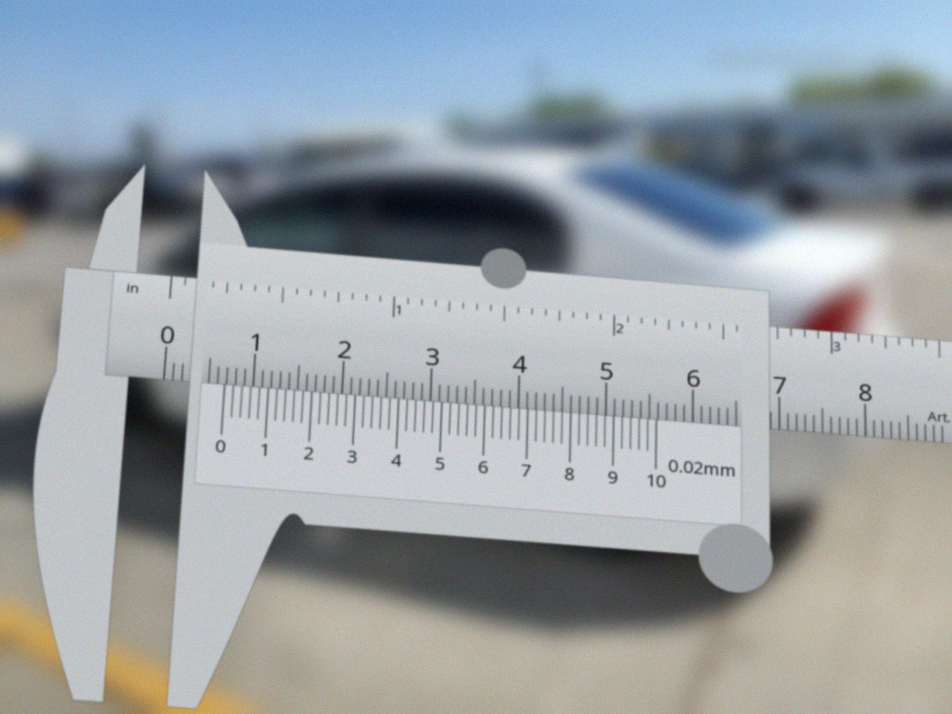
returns 6.8,mm
